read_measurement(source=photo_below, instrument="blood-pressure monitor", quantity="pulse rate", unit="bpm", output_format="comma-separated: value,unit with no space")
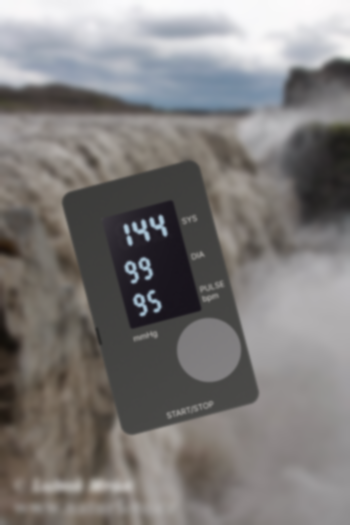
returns 95,bpm
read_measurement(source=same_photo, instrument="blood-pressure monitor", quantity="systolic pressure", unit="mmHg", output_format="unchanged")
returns 144,mmHg
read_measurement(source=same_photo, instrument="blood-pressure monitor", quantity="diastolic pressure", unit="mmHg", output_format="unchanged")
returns 99,mmHg
